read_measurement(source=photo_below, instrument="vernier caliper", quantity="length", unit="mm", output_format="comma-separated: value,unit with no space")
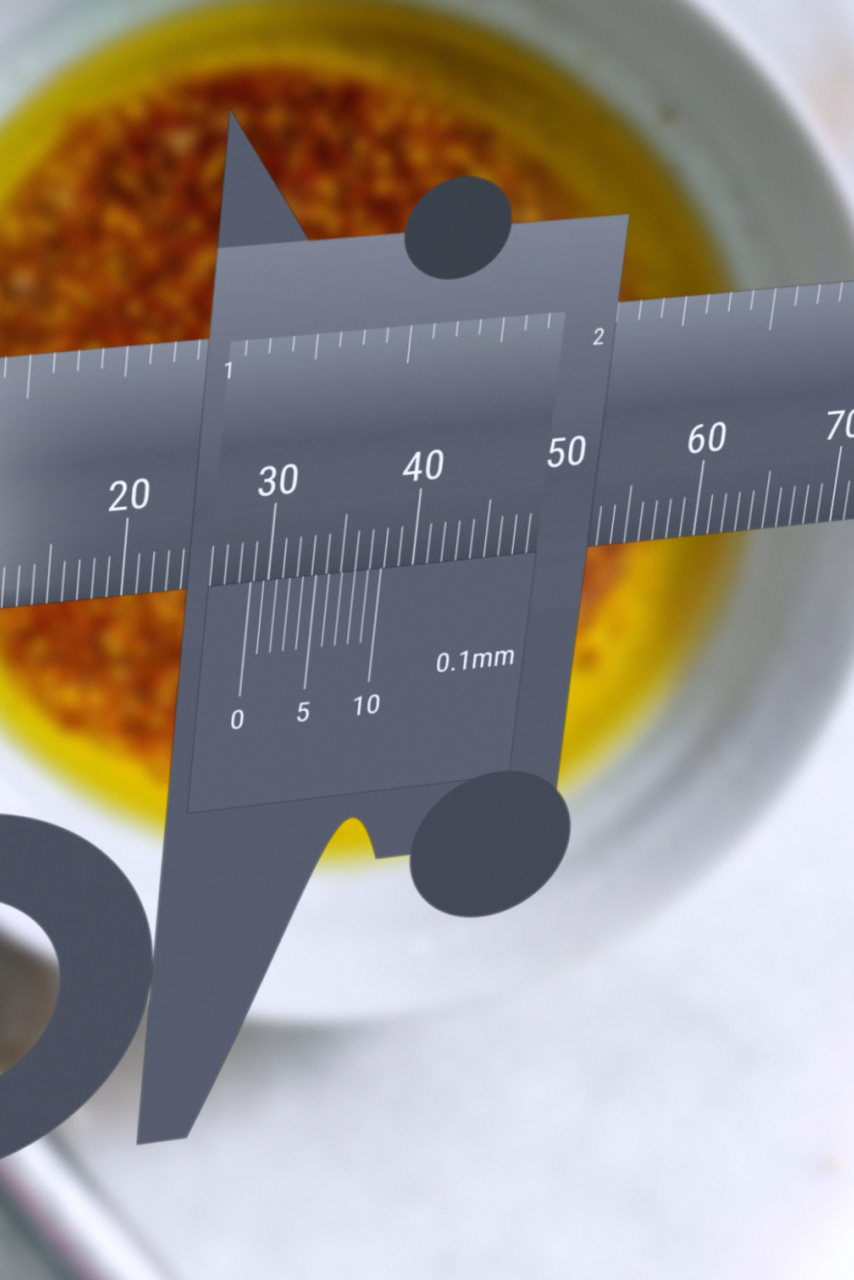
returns 28.8,mm
